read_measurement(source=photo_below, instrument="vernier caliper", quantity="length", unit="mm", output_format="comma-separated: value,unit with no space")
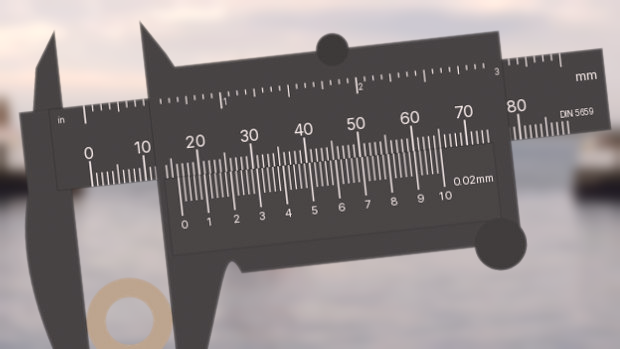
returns 16.0,mm
